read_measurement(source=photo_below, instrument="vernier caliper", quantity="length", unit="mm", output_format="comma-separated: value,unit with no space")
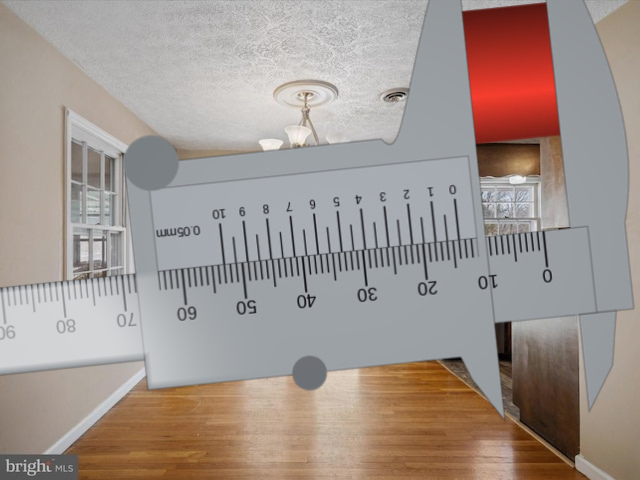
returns 14.0,mm
